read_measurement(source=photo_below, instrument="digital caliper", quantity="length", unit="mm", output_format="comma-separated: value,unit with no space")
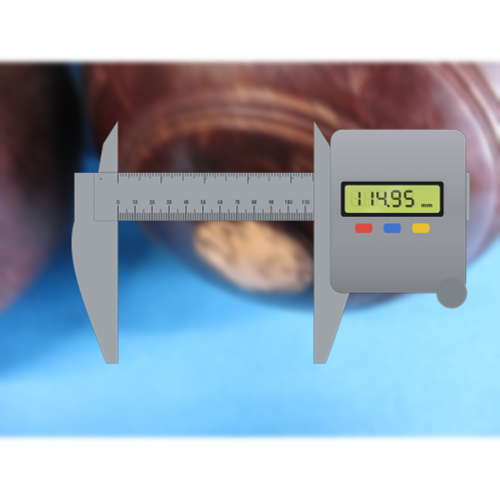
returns 114.95,mm
